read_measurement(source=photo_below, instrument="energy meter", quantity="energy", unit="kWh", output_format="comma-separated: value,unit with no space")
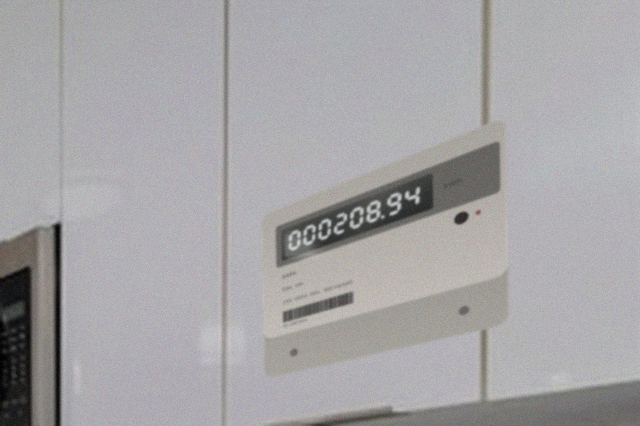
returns 208.94,kWh
